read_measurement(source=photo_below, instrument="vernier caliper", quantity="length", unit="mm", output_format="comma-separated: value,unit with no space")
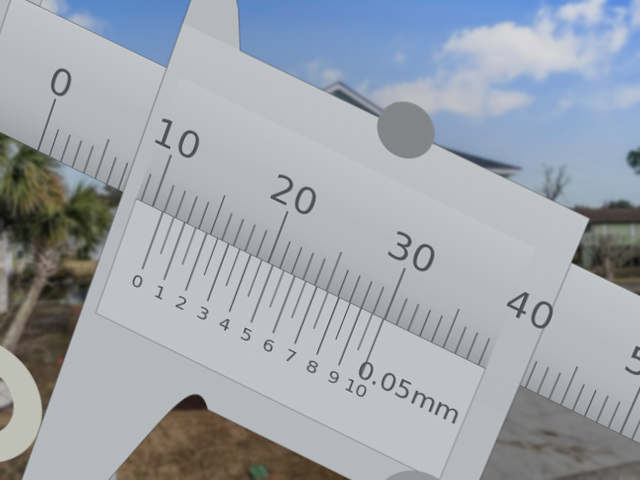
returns 10.9,mm
